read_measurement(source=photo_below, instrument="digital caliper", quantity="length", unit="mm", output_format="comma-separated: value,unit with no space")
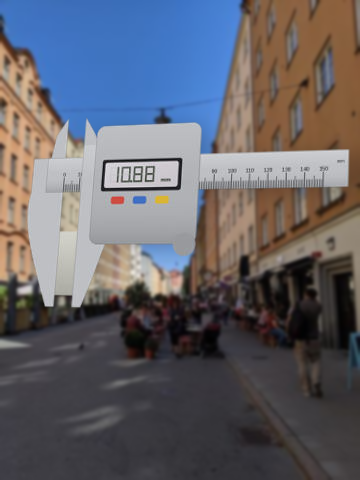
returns 10.88,mm
